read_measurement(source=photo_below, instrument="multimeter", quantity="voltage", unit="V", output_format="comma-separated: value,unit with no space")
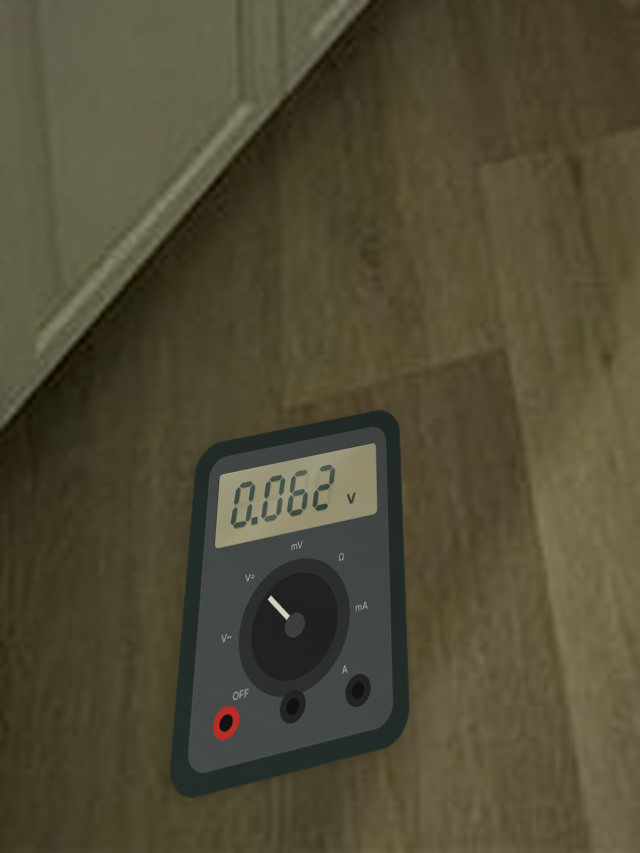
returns 0.062,V
